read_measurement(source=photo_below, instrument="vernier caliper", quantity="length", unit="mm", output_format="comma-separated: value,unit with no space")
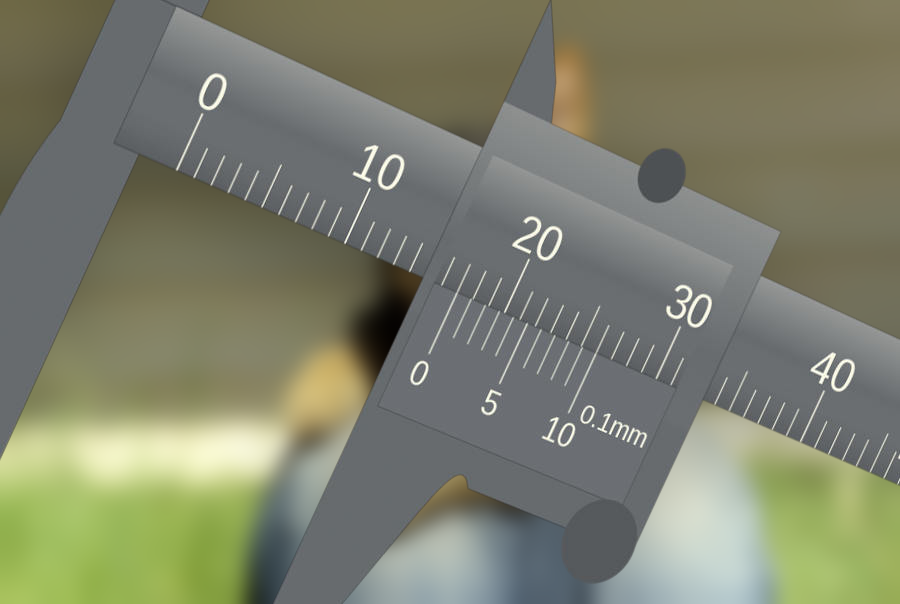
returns 17.0,mm
